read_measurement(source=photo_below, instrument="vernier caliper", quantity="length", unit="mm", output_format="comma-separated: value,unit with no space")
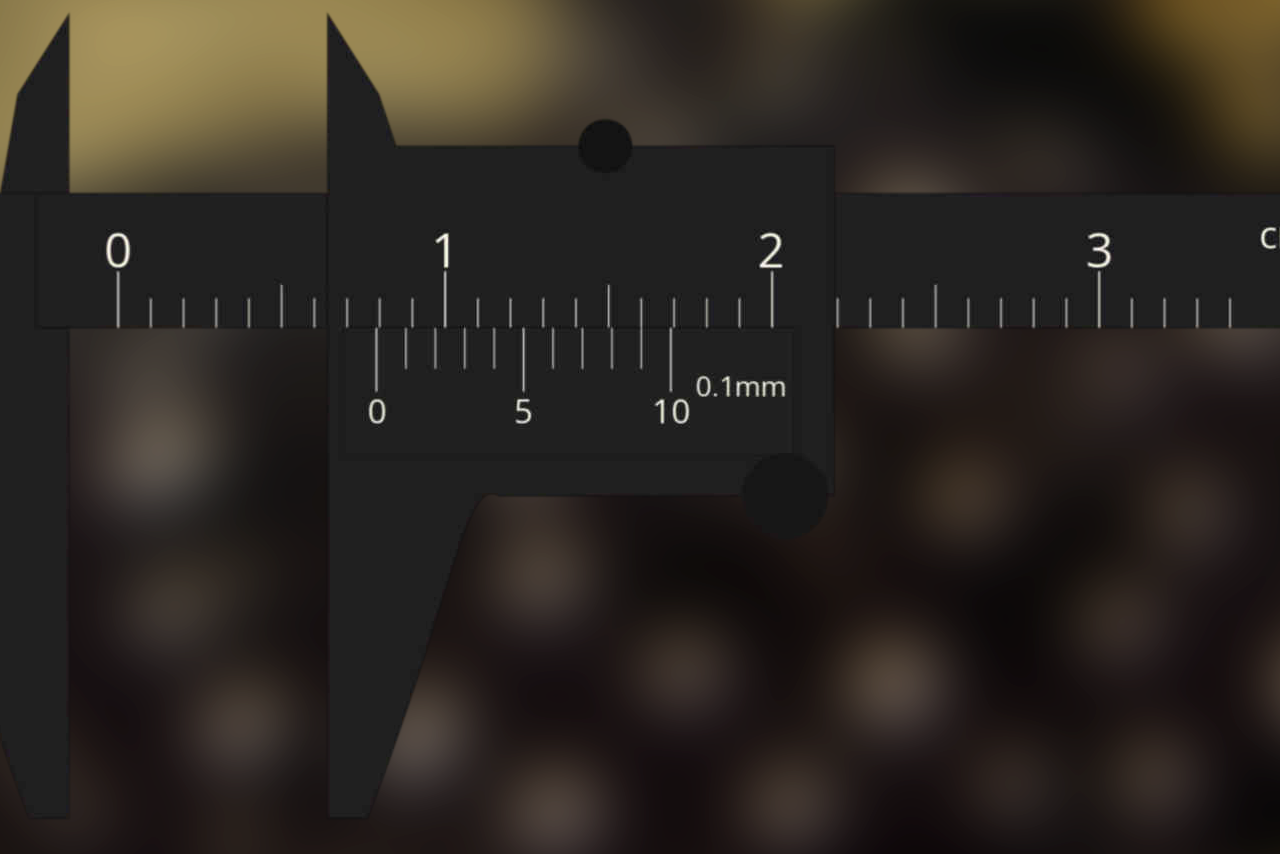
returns 7.9,mm
